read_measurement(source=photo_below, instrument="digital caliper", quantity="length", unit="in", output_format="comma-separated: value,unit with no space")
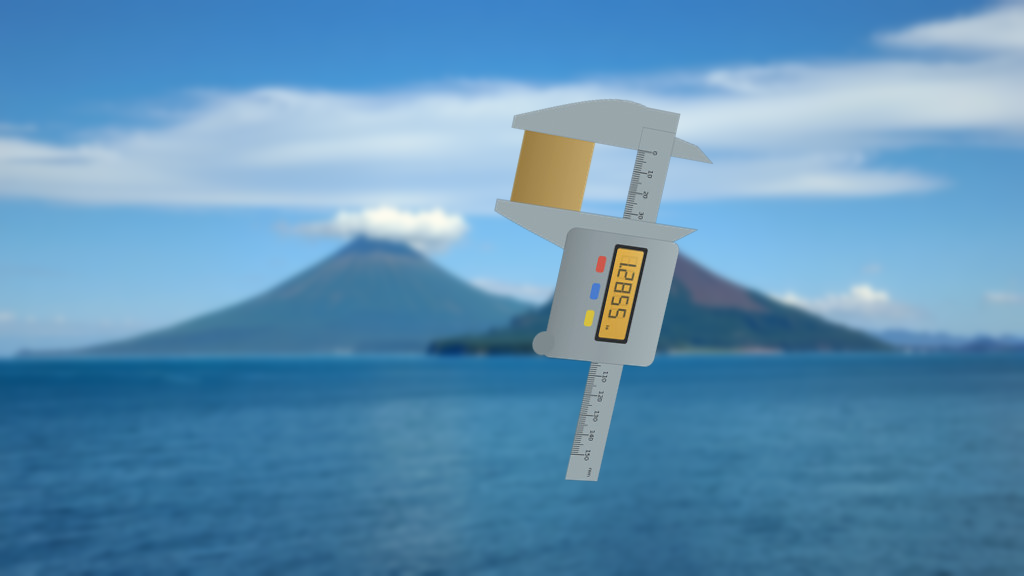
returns 1.2855,in
